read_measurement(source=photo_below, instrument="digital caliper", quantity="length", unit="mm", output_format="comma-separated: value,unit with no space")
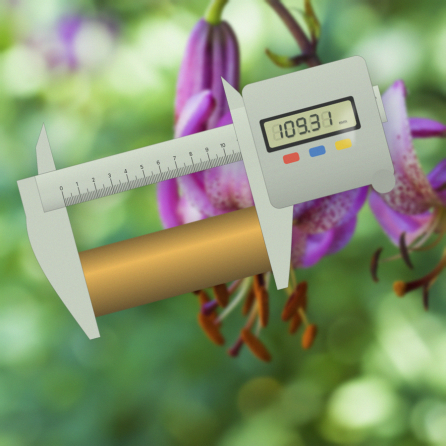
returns 109.31,mm
